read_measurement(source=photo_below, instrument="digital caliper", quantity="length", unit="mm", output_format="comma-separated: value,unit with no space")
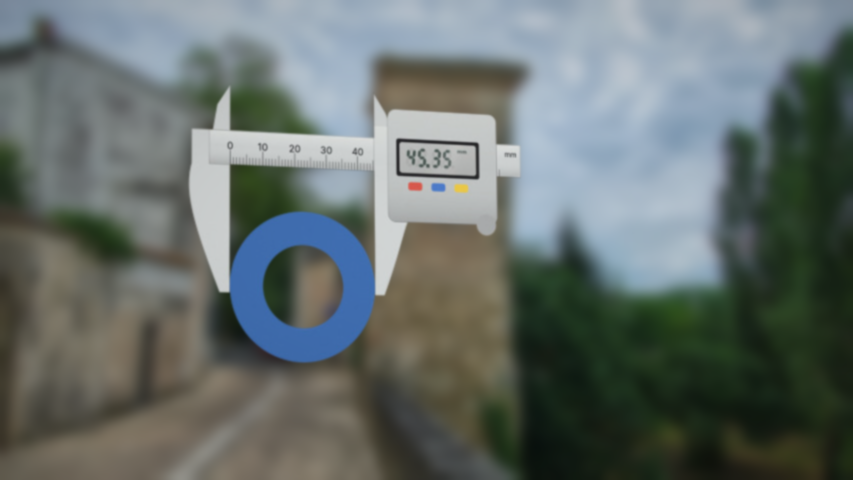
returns 45.35,mm
